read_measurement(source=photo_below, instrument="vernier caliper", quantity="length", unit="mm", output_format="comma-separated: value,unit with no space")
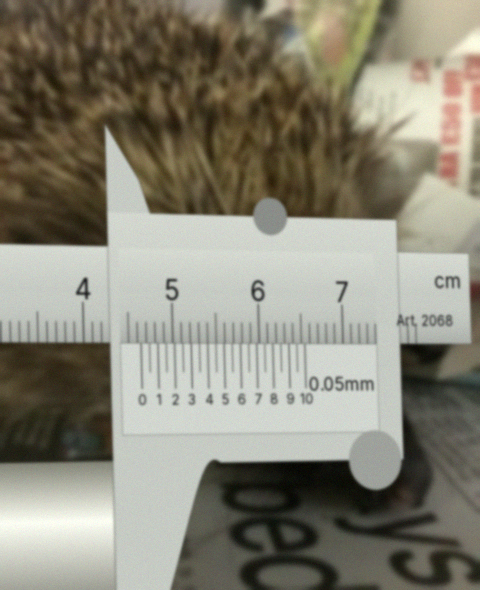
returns 46.4,mm
